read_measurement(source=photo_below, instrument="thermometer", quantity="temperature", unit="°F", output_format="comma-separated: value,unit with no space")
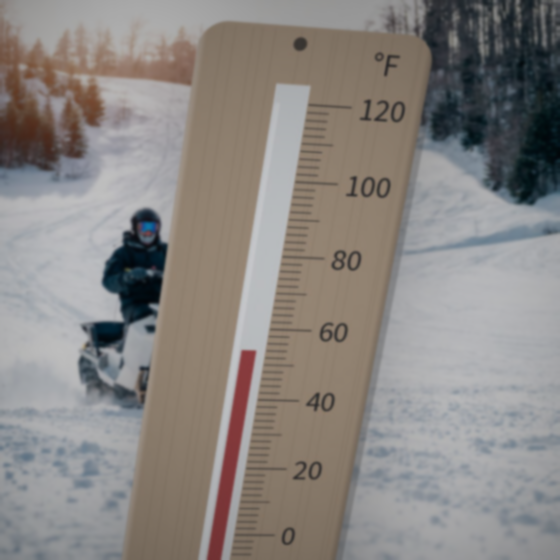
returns 54,°F
